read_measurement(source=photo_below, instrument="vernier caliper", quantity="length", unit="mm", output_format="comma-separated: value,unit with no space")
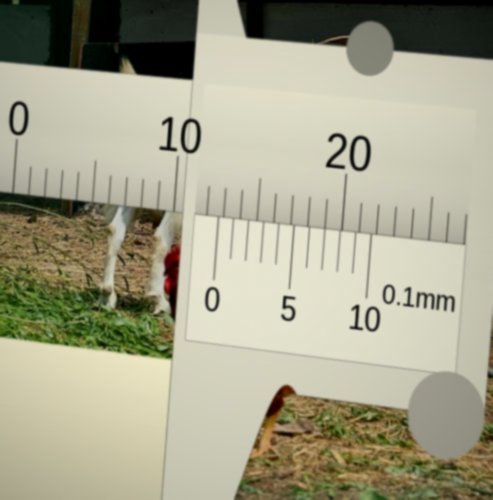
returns 12.7,mm
